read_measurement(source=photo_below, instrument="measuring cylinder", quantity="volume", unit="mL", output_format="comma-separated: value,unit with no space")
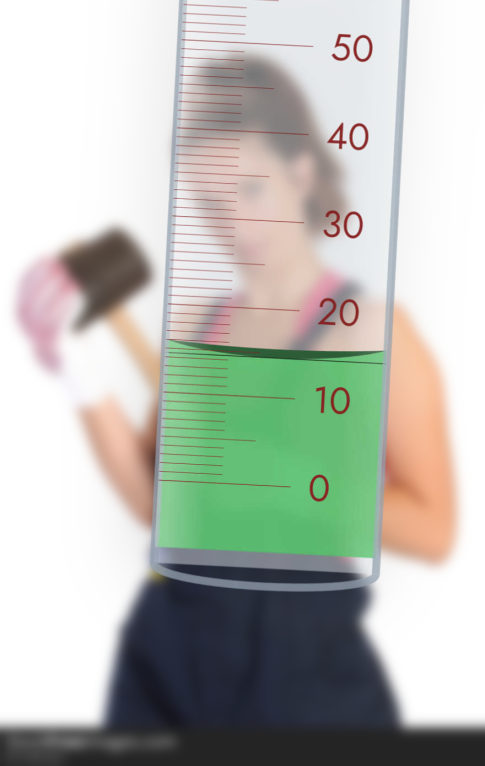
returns 14.5,mL
